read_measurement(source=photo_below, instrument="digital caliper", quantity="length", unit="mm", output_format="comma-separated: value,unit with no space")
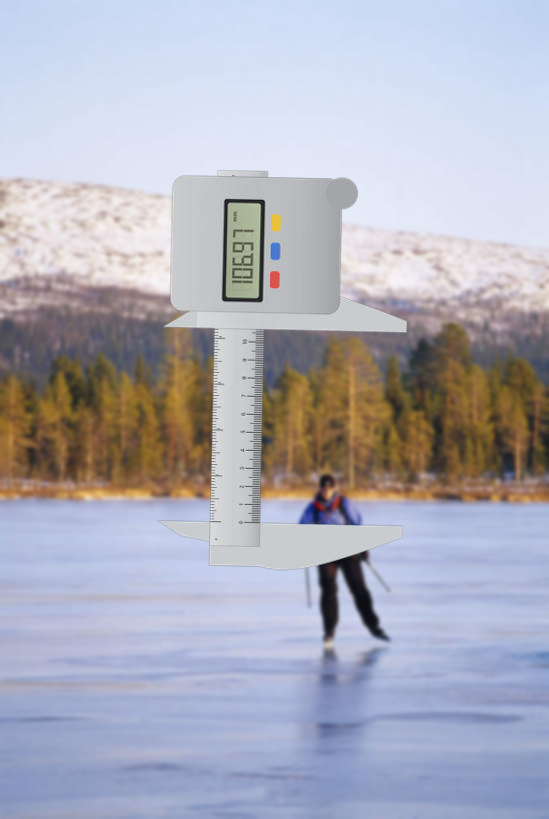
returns 106.97,mm
